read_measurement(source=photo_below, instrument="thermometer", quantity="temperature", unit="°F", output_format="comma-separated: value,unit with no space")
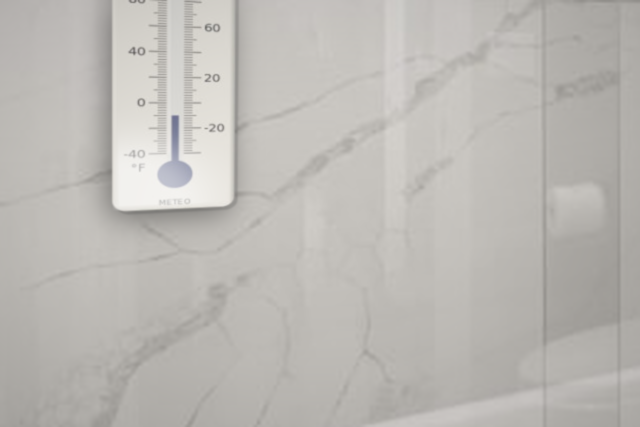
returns -10,°F
